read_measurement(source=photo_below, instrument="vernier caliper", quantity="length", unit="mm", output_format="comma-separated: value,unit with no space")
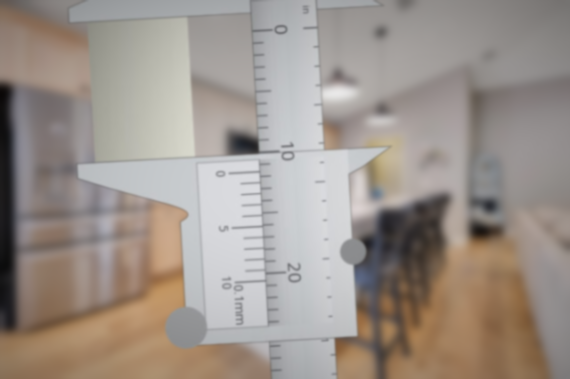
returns 11.6,mm
